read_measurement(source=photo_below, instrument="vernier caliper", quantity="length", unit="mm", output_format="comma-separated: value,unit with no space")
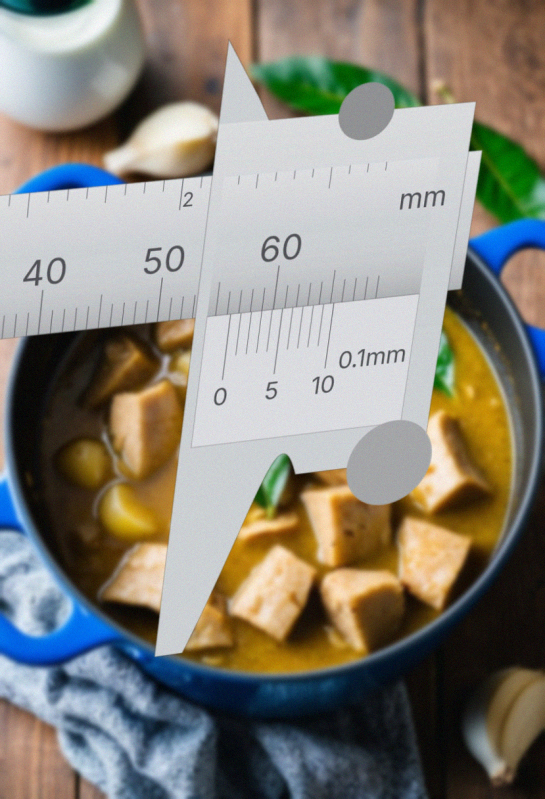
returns 56.3,mm
